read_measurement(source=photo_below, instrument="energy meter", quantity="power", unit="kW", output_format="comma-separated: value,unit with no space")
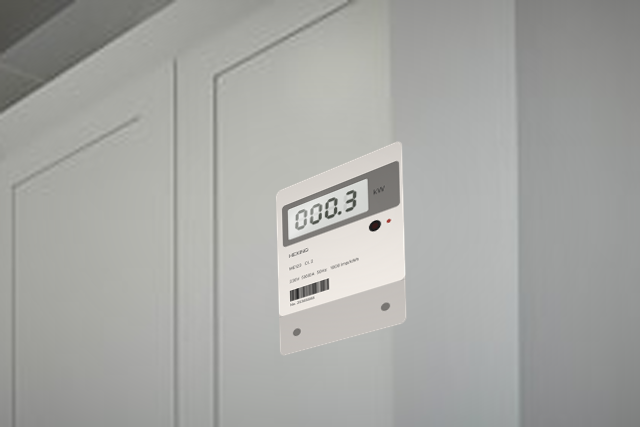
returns 0.3,kW
